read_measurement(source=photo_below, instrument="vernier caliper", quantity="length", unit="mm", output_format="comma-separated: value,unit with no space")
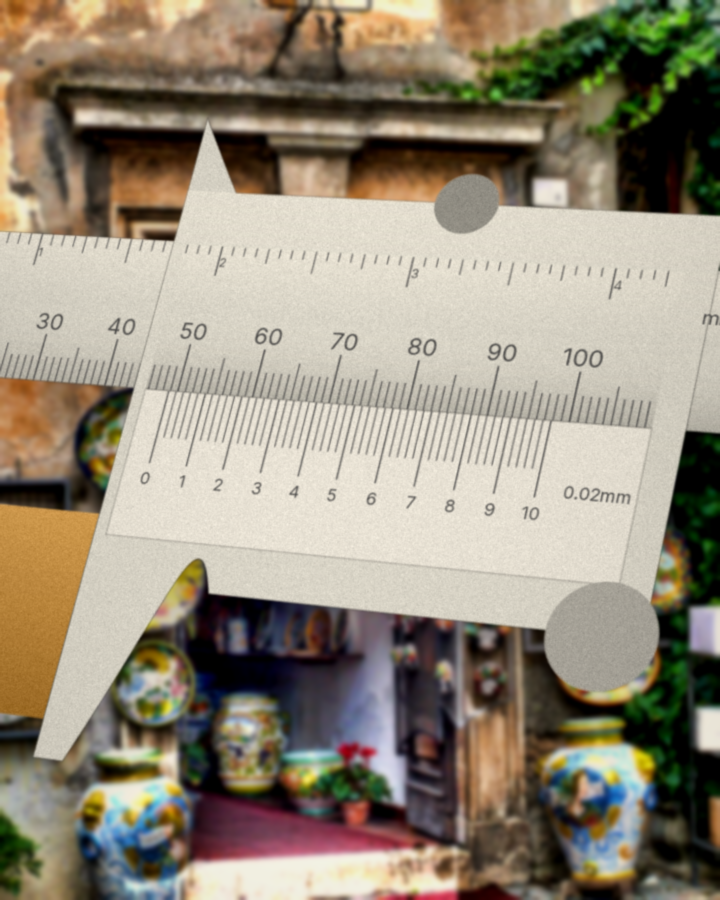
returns 48.8,mm
